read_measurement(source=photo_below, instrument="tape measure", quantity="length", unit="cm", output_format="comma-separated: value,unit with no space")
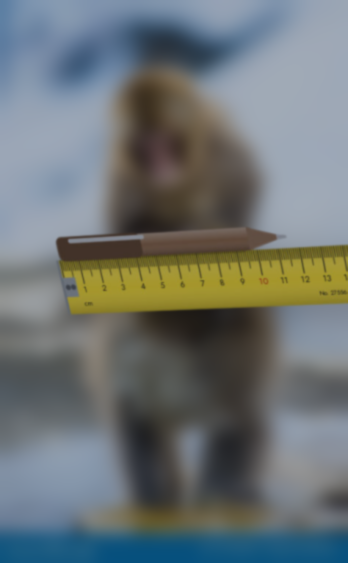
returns 11.5,cm
